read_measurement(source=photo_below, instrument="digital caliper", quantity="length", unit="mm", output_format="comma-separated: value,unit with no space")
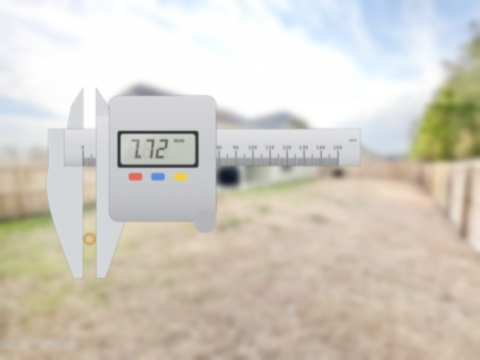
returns 7.72,mm
